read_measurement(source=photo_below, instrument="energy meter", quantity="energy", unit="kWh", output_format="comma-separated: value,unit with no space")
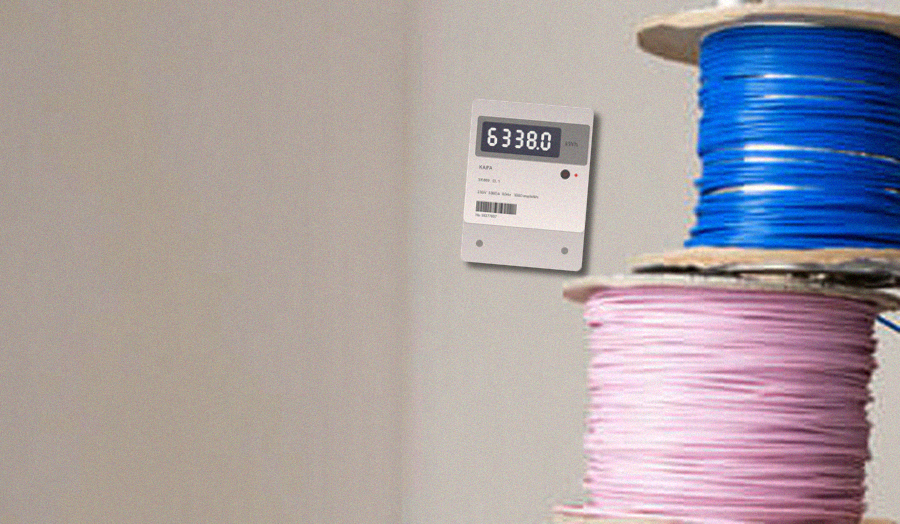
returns 6338.0,kWh
